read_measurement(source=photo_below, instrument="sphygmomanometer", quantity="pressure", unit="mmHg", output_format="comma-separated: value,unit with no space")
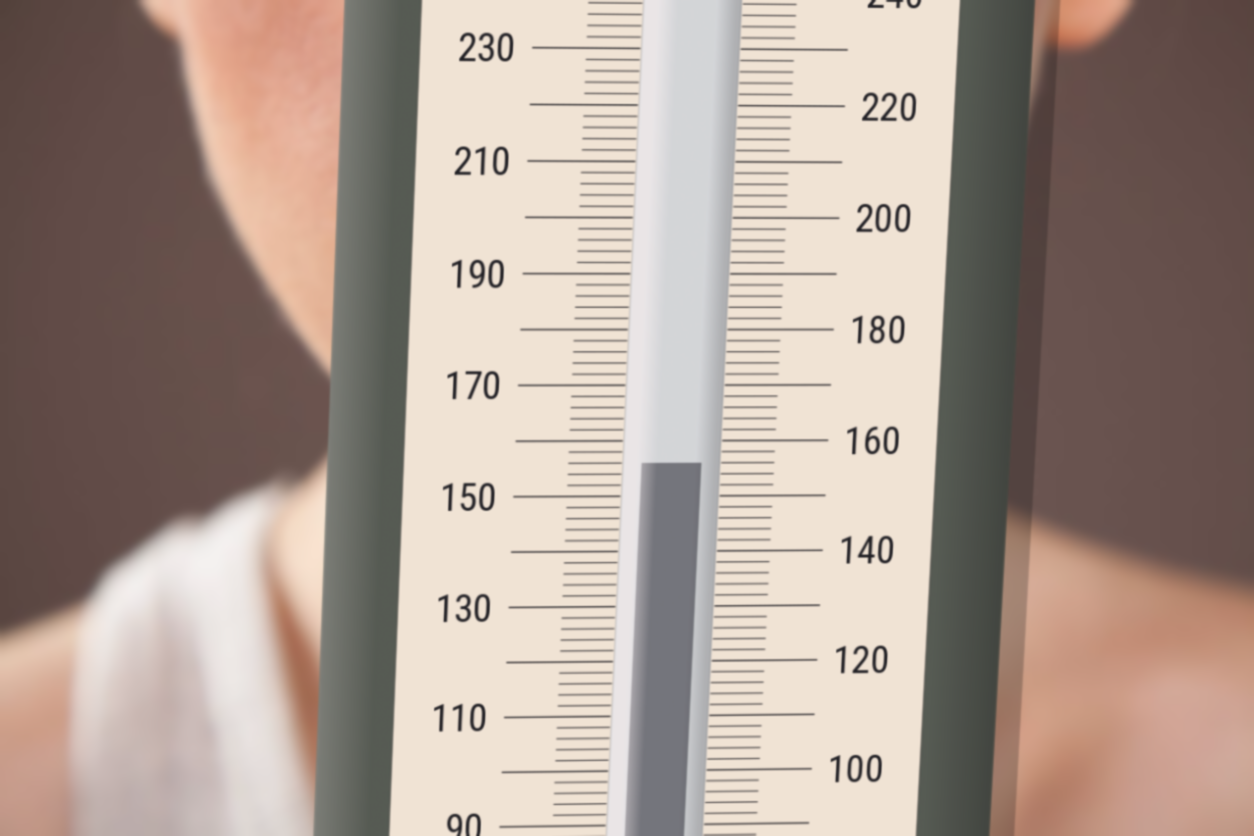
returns 156,mmHg
